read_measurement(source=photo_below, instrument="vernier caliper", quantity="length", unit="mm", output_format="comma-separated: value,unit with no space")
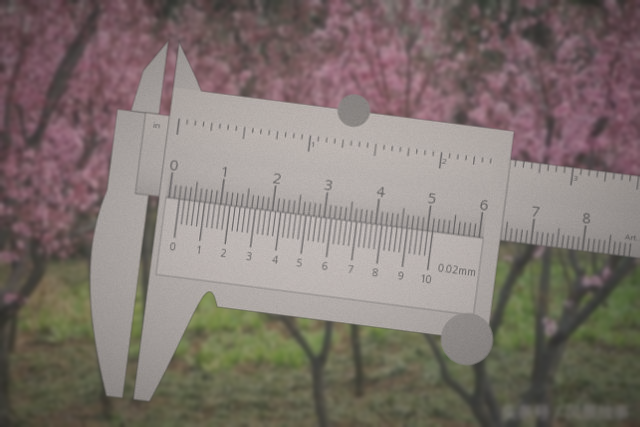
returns 2.0,mm
